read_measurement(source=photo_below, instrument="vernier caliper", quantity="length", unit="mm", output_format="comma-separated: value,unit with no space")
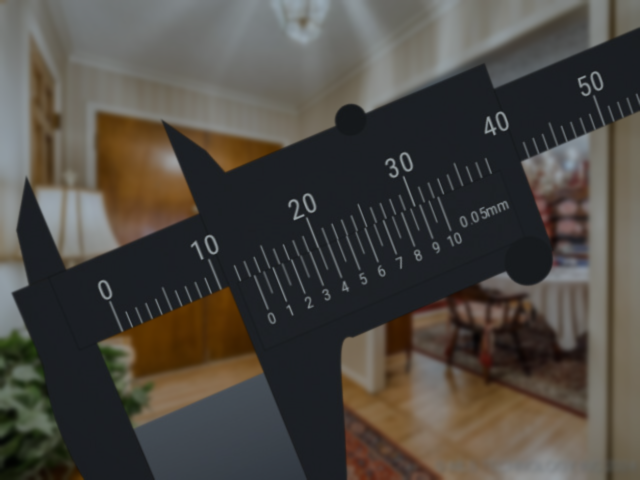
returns 13.4,mm
